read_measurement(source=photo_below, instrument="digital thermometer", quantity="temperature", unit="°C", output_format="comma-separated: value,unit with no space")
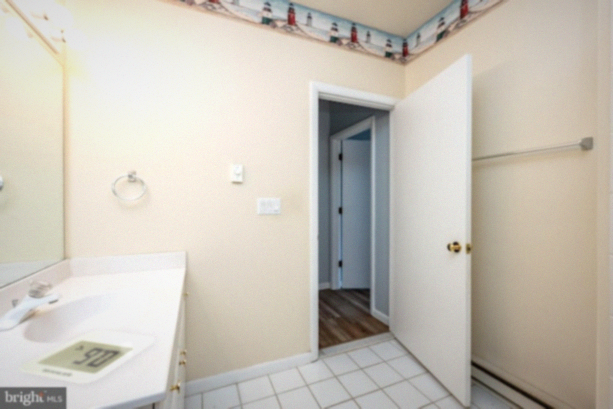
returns 0.6,°C
